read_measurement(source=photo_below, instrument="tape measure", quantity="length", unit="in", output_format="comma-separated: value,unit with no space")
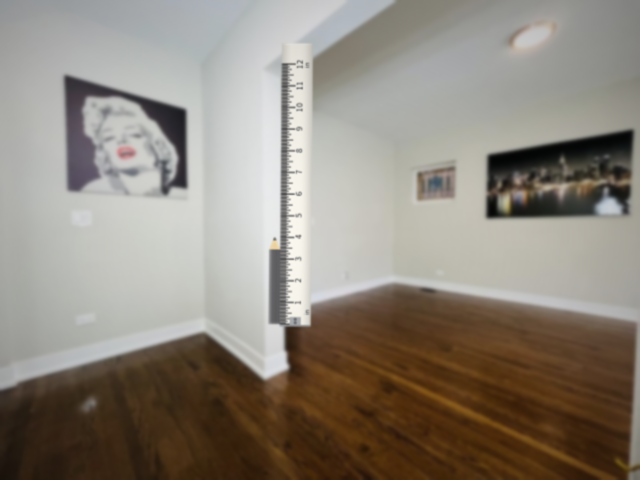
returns 4,in
